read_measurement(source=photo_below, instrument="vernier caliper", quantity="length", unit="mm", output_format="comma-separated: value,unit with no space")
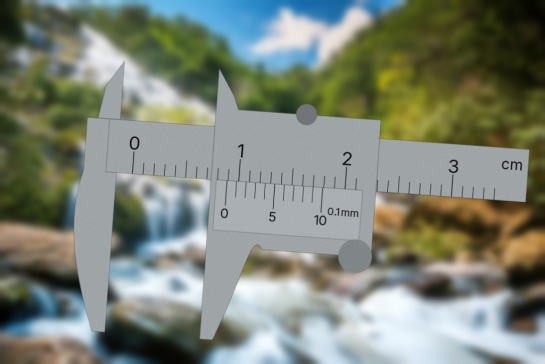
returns 8.9,mm
